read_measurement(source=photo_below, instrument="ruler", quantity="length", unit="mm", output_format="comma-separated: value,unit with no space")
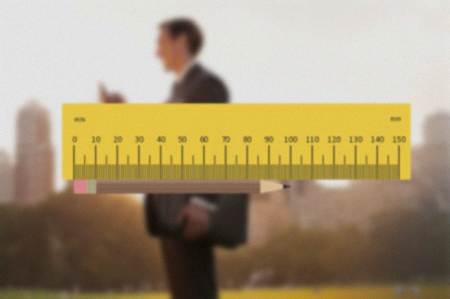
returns 100,mm
